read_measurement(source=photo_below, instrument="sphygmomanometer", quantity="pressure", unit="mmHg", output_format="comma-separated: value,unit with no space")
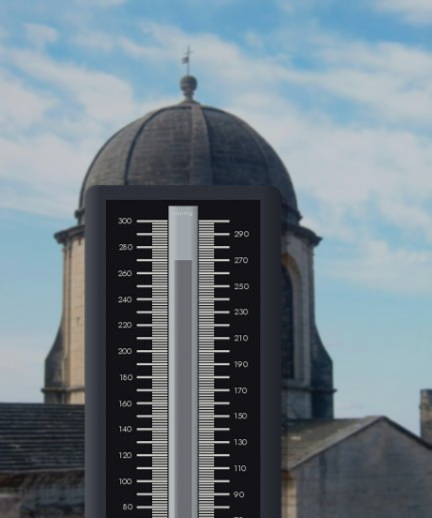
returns 270,mmHg
